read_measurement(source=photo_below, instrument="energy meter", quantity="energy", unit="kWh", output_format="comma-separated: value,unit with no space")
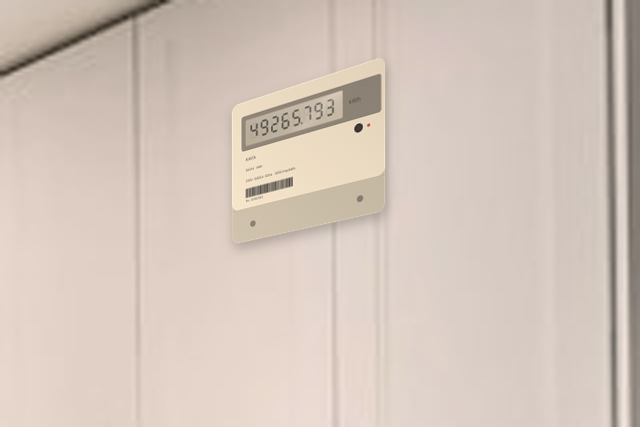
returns 49265.793,kWh
